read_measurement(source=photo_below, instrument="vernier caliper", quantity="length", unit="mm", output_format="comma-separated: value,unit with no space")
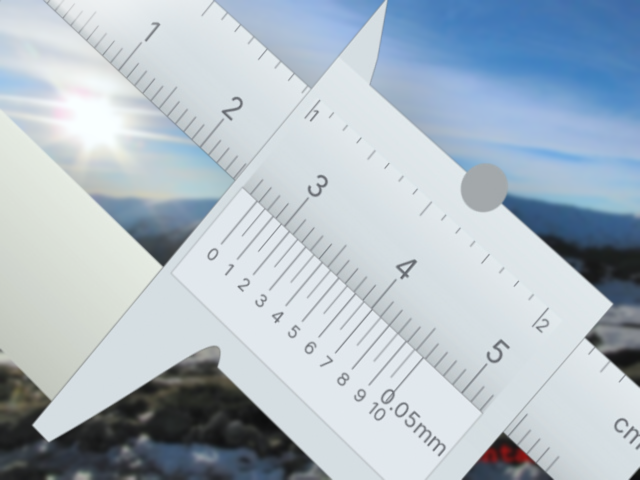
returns 26.8,mm
